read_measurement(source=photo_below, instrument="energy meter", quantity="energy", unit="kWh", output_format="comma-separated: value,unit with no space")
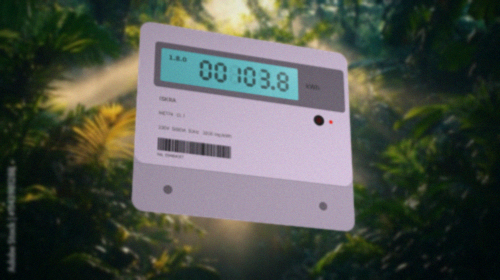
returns 103.8,kWh
